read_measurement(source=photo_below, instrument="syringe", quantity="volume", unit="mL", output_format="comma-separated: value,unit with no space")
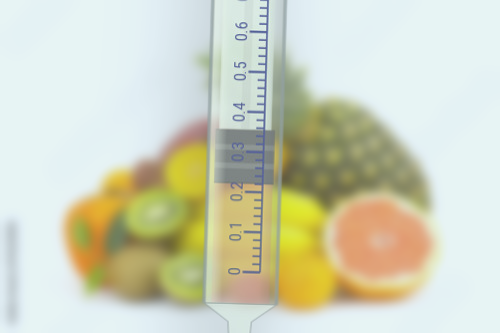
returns 0.22,mL
